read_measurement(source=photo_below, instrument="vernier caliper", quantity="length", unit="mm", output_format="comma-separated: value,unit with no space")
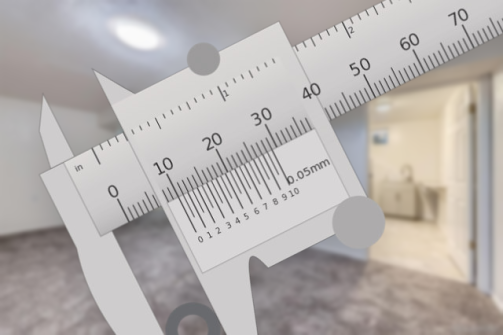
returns 10.0,mm
